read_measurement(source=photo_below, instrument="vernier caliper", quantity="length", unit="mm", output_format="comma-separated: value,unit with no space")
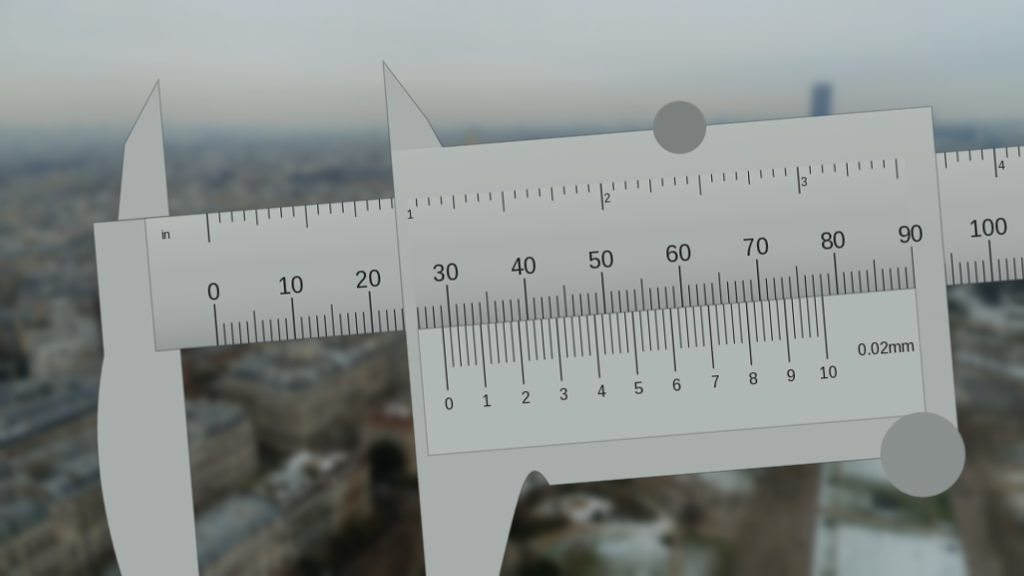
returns 29.0,mm
